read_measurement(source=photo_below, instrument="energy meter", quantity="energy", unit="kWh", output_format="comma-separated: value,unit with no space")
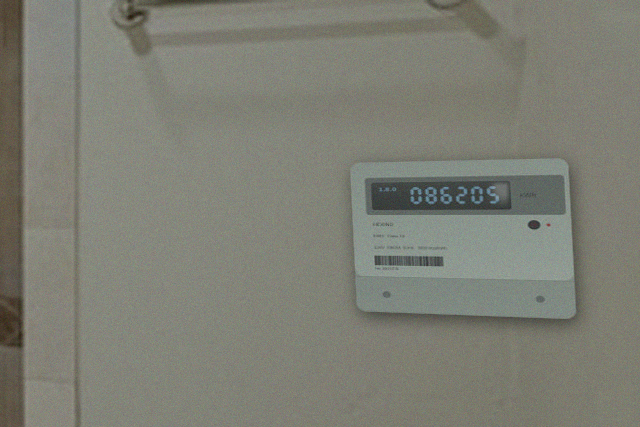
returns 86205,kWh
